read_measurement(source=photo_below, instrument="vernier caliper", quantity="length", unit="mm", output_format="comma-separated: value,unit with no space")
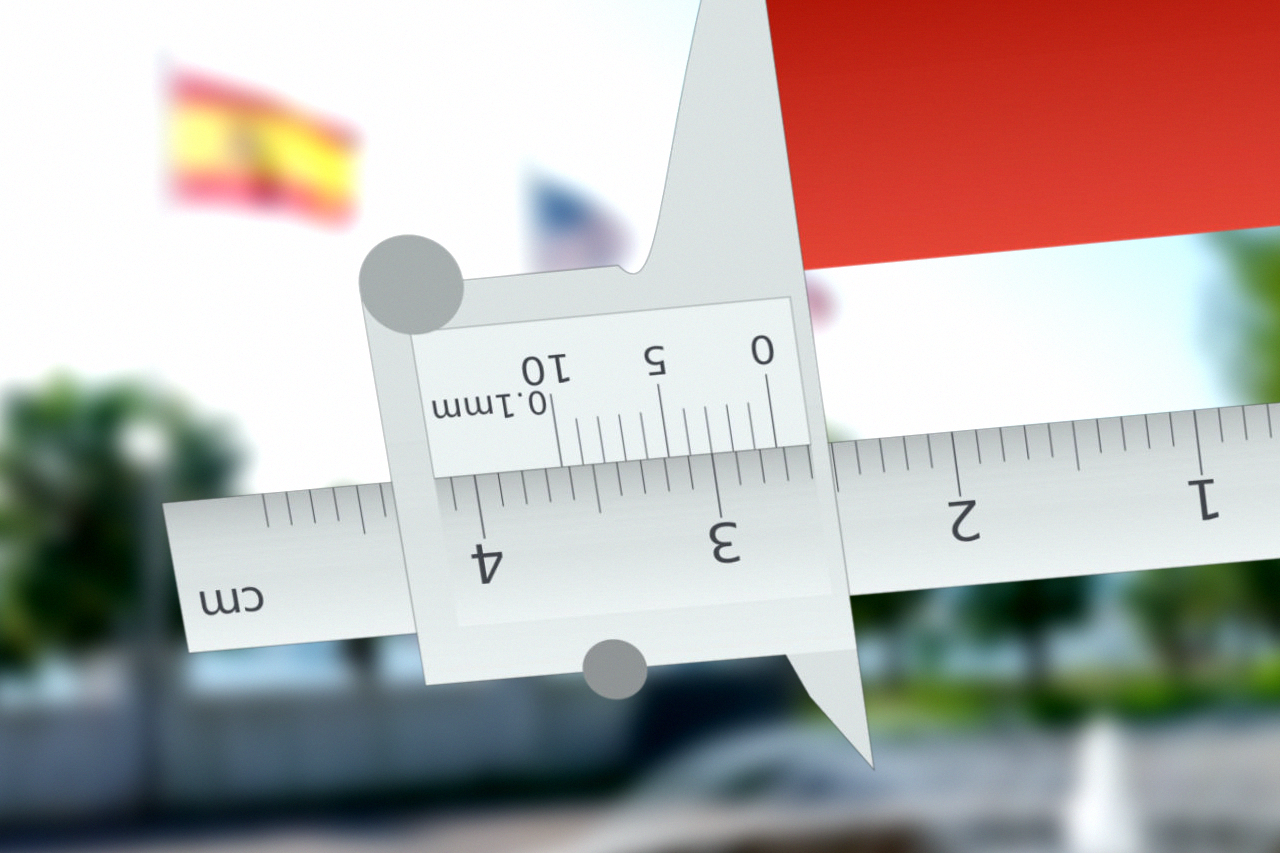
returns 27.3,mm
